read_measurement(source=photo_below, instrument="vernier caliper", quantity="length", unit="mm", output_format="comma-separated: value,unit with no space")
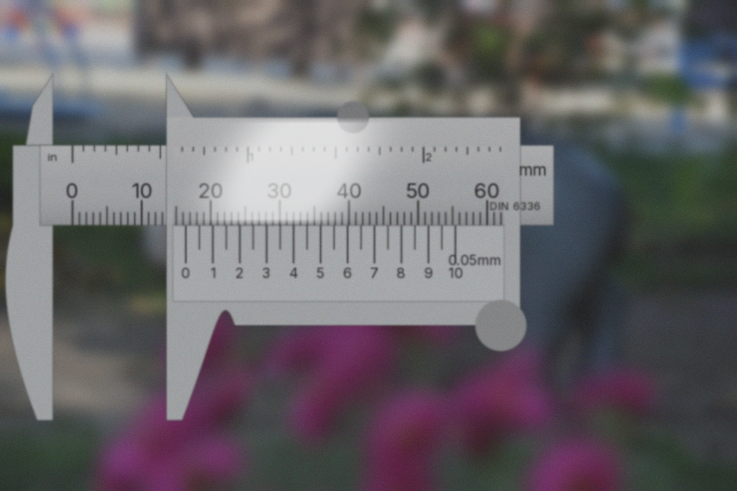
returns 16.4,mm
